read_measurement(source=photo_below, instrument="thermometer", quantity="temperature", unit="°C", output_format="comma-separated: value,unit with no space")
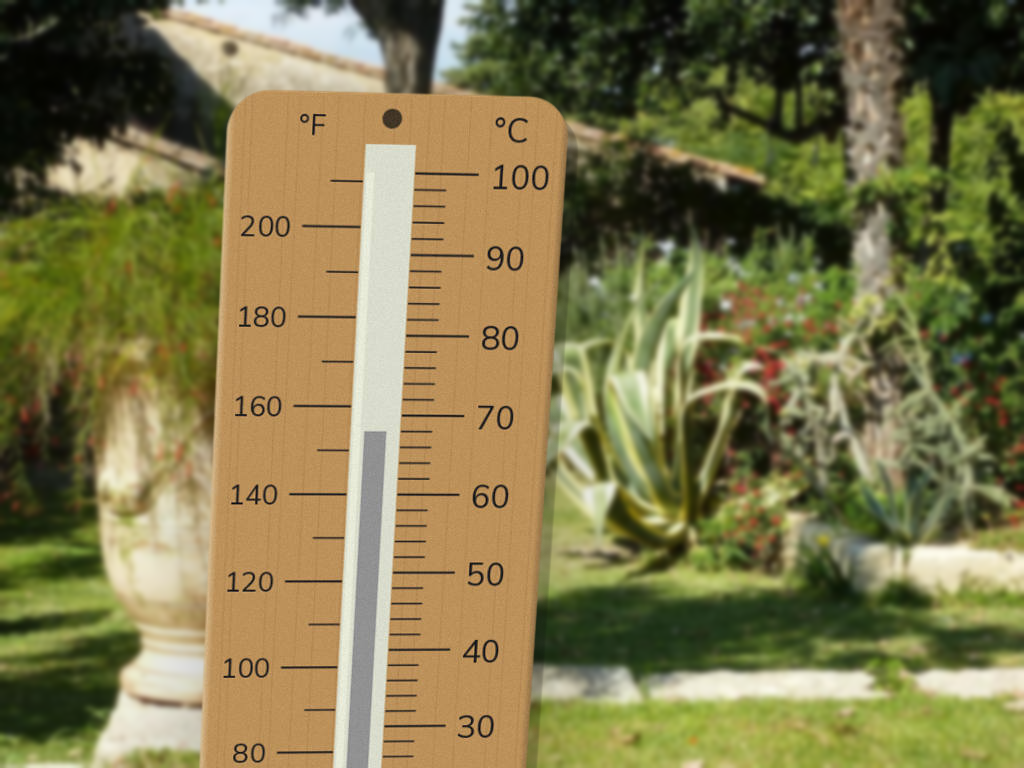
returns 68,°C
